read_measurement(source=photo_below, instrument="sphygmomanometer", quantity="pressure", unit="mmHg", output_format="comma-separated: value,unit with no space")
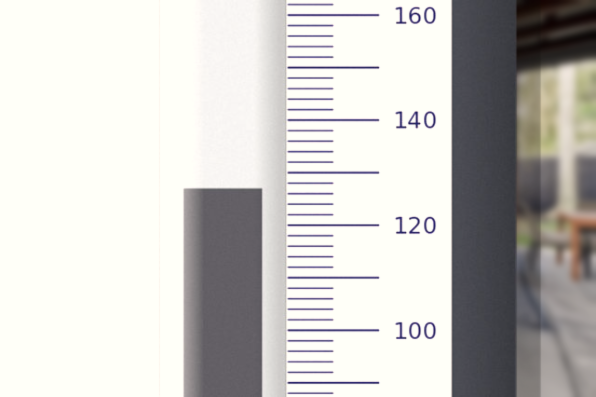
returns 127,mmHg
